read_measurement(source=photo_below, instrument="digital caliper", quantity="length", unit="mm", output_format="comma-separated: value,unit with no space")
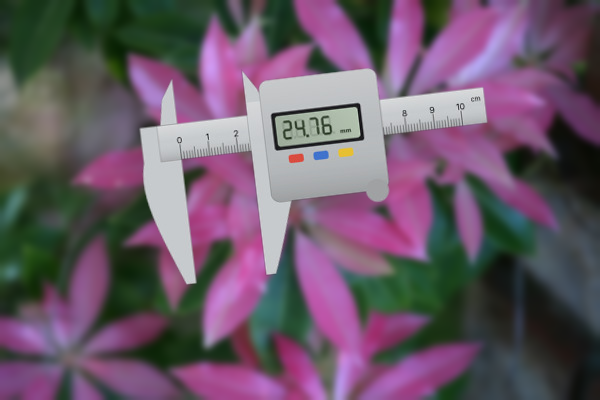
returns 24.76,mm
